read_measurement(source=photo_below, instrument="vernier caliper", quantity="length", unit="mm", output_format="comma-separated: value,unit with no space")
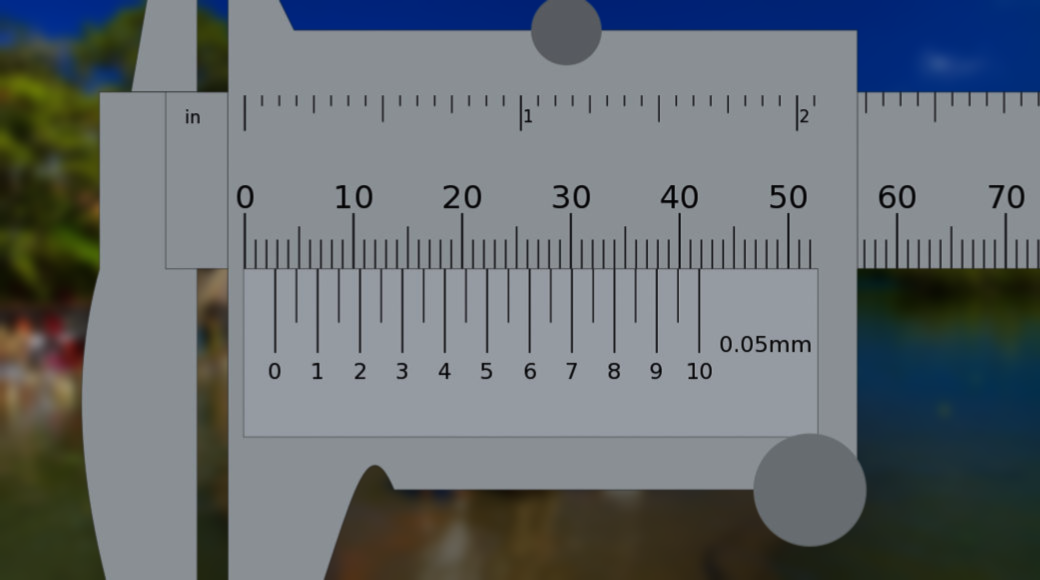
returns 2.8,mm
